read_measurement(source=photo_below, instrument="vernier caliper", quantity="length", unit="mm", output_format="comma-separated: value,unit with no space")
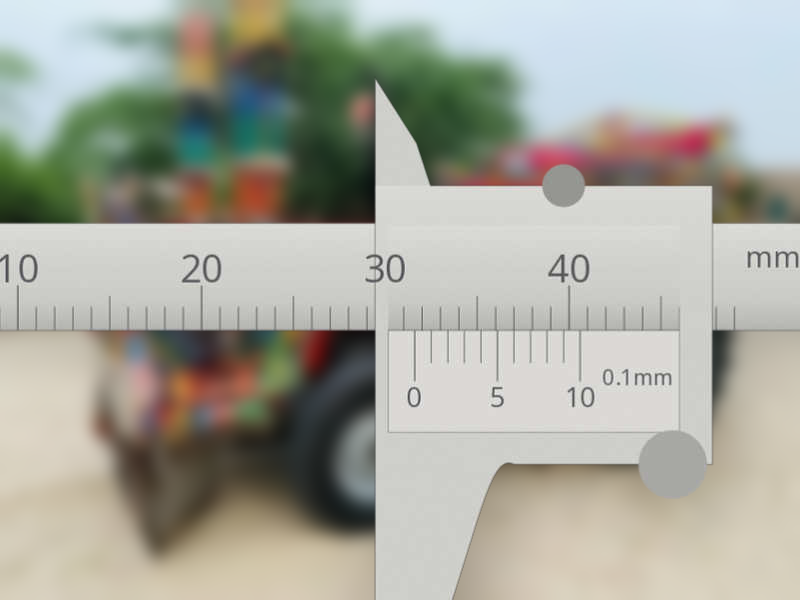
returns 31.6,mm
